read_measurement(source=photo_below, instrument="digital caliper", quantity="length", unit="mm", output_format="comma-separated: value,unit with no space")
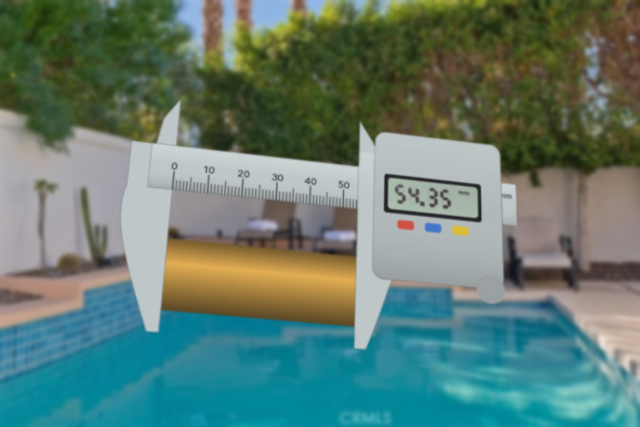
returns 54.35,mm
